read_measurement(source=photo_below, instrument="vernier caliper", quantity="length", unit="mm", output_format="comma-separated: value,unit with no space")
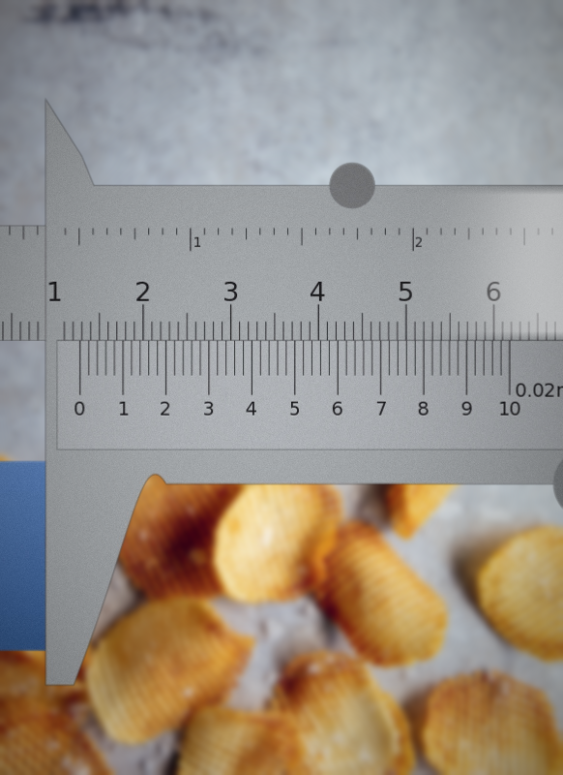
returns 12.8,mm
